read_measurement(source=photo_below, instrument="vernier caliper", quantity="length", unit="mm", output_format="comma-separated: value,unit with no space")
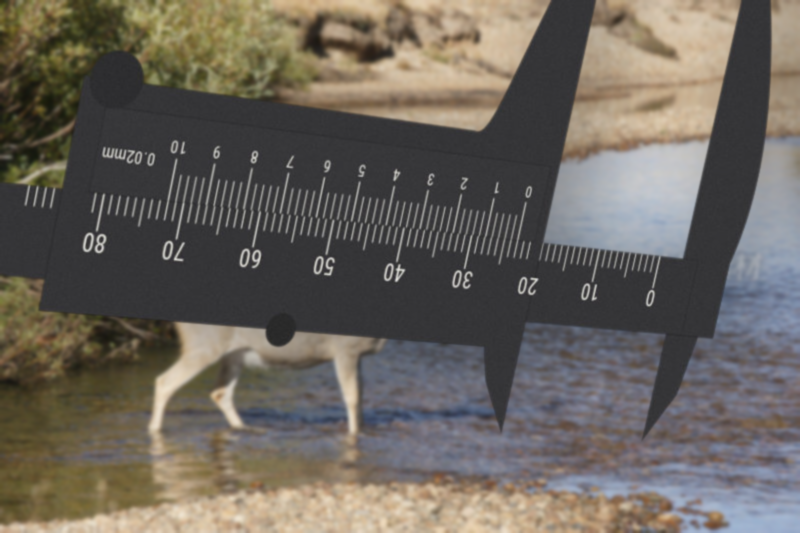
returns 23.0,mm
